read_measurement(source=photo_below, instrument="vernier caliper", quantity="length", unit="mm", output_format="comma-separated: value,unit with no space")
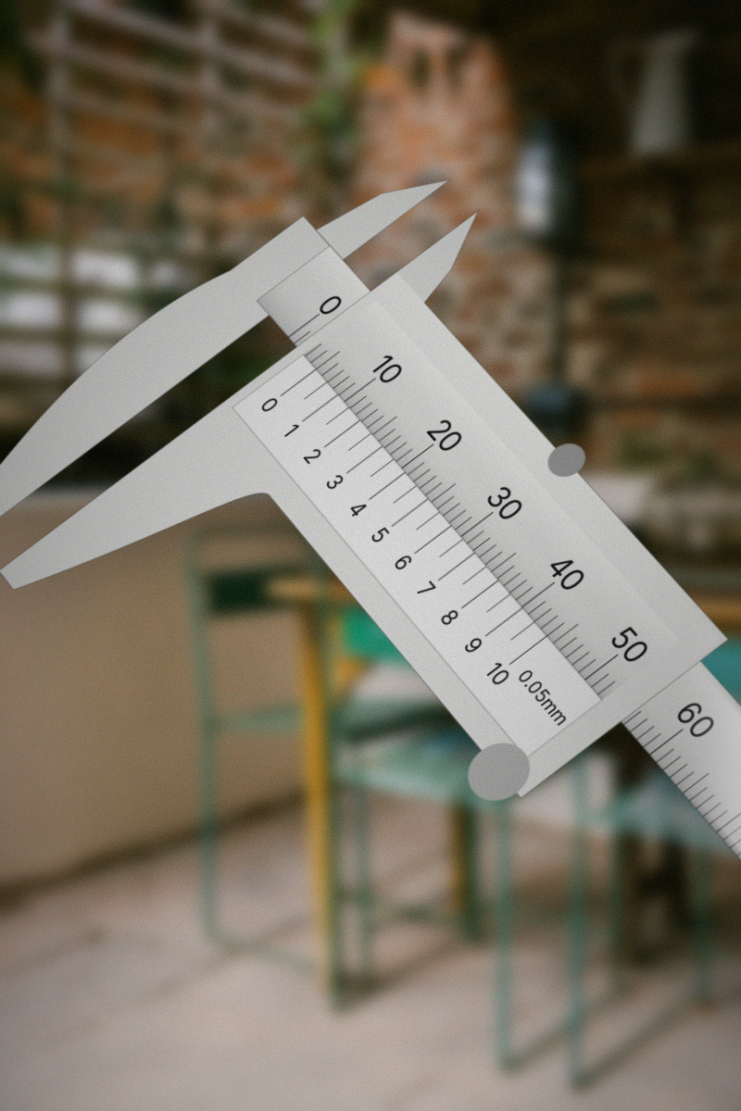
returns 5.0,mm
